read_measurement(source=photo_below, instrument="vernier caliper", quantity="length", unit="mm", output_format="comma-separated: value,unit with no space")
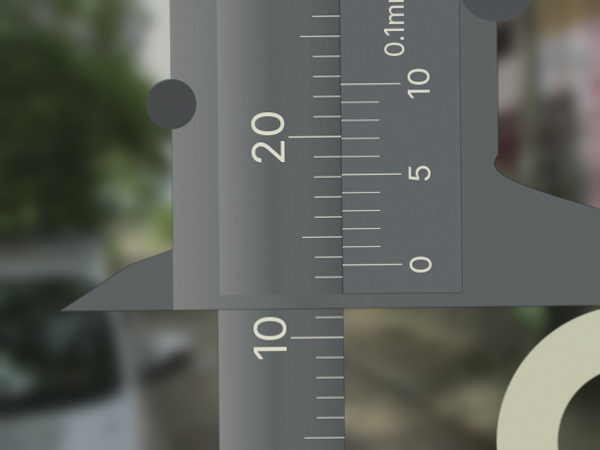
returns 13.6,mm
